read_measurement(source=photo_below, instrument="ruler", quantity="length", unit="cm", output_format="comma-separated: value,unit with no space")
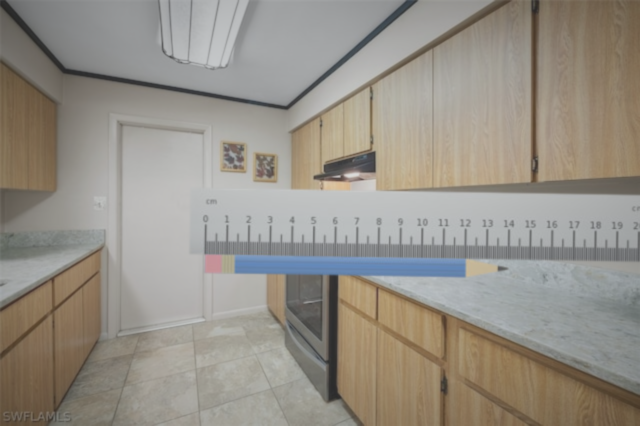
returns 14,cm
